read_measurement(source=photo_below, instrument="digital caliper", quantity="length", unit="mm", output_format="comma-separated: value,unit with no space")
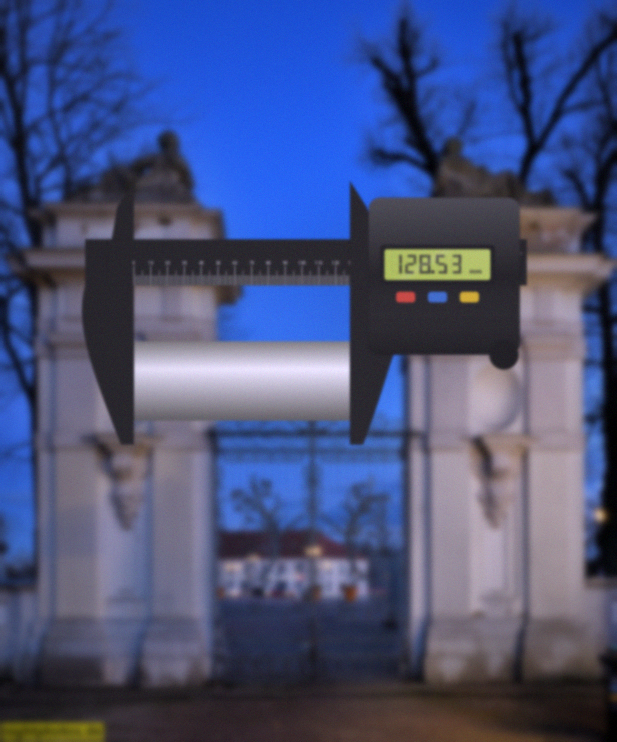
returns 128.53,mm
